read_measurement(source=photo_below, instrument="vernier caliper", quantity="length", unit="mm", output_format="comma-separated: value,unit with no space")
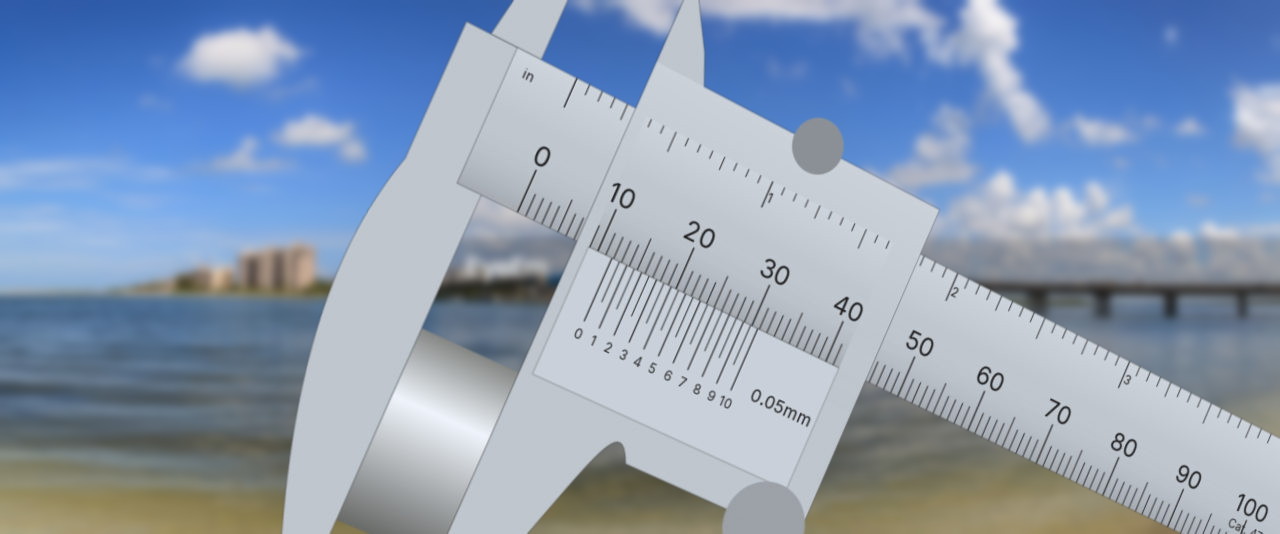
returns 11.8,mm
